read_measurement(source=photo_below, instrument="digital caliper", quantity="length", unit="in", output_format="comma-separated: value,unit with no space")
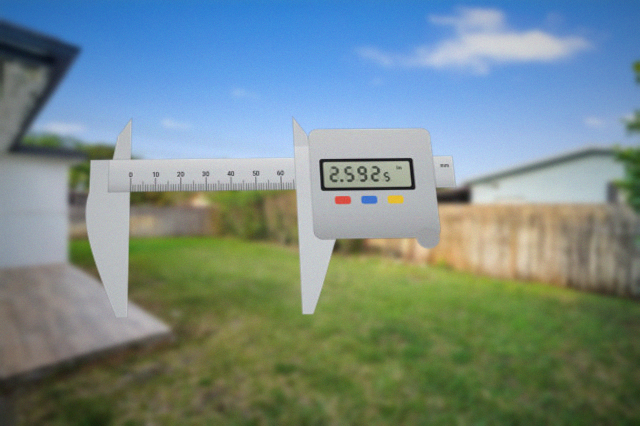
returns 2.5925,in
